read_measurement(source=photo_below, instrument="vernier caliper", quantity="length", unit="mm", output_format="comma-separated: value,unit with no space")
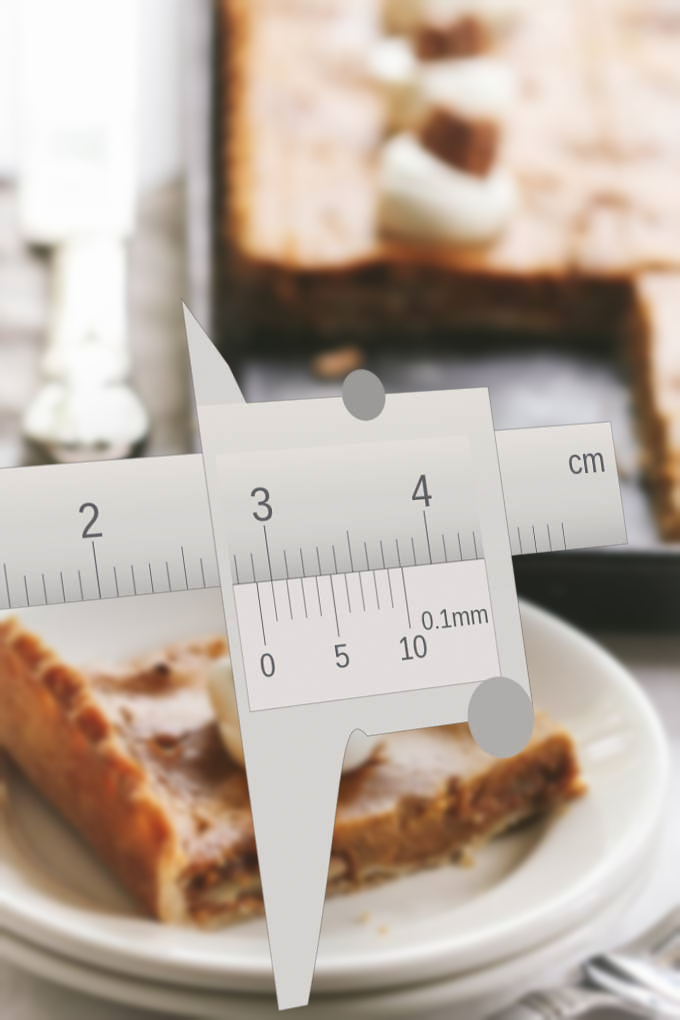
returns 29.1,mm
